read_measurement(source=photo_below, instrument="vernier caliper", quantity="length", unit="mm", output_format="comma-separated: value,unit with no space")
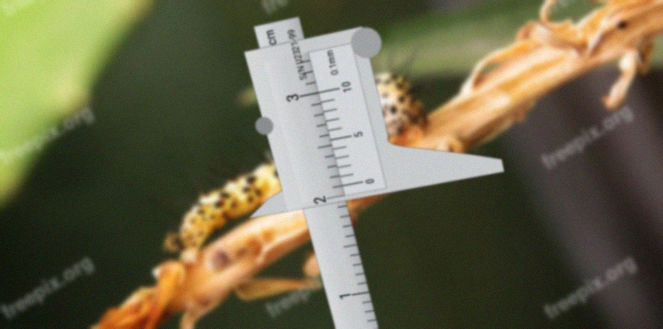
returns 21.0,mm
